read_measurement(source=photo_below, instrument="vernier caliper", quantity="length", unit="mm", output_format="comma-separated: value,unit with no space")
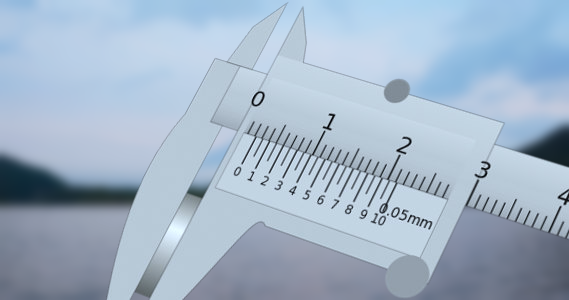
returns 2.2,mm
